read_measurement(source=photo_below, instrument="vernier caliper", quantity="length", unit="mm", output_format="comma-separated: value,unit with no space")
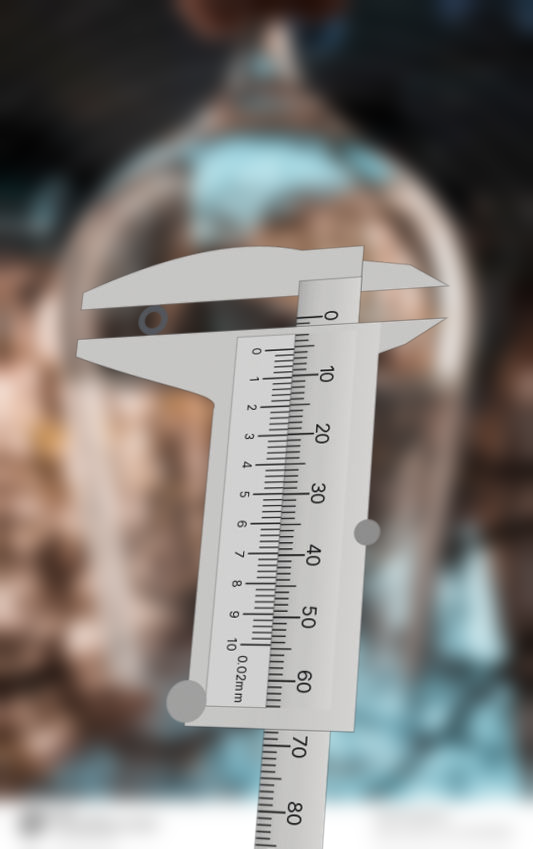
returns 5.4,mm
